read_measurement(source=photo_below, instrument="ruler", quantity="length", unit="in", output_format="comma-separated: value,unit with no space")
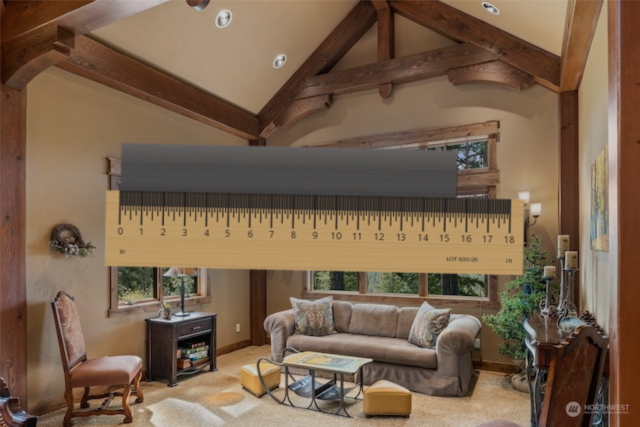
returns 15.5,in
